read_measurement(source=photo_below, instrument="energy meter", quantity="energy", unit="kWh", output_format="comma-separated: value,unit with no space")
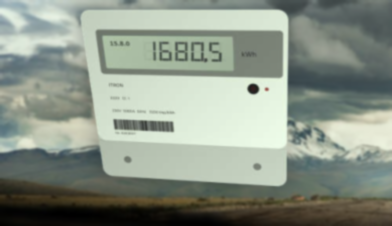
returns 1680.5,kWh
